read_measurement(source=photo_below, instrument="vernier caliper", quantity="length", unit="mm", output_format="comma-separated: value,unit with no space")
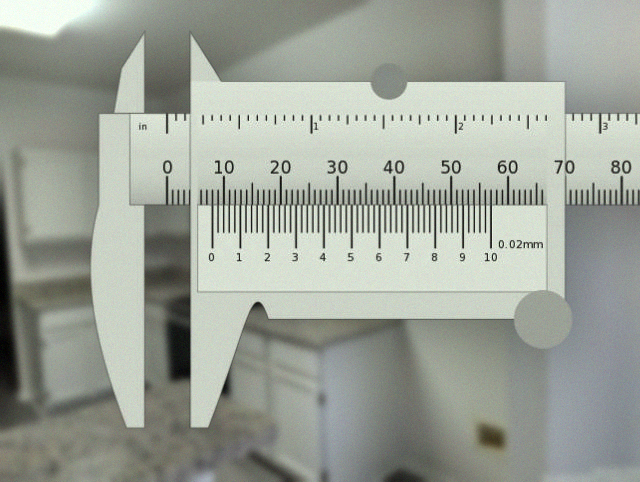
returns 8.0,mm
